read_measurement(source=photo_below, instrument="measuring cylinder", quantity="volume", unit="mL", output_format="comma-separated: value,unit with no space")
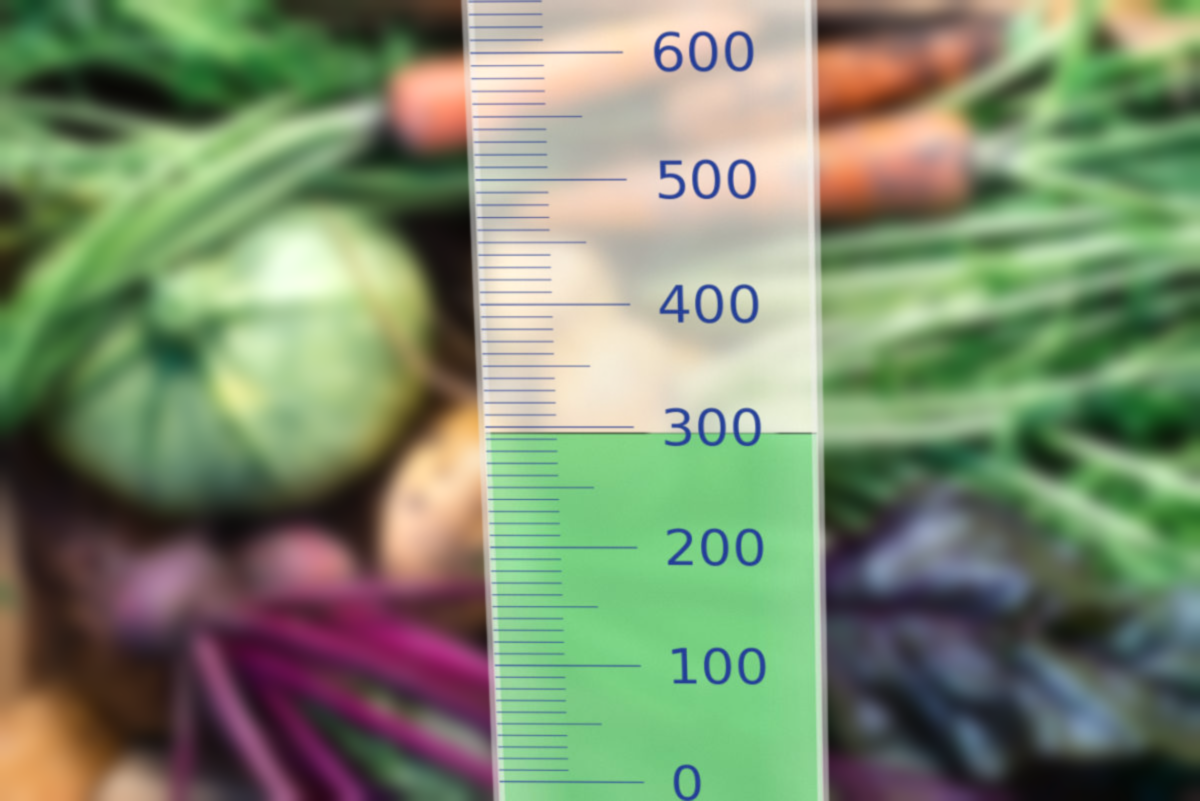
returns 295,mL
